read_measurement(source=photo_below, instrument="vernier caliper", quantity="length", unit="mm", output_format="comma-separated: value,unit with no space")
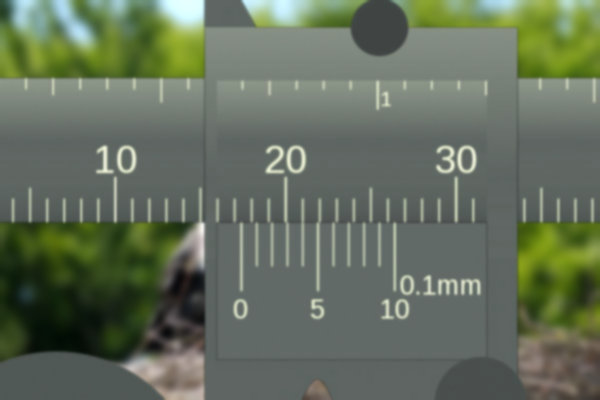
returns 17.4,mm
